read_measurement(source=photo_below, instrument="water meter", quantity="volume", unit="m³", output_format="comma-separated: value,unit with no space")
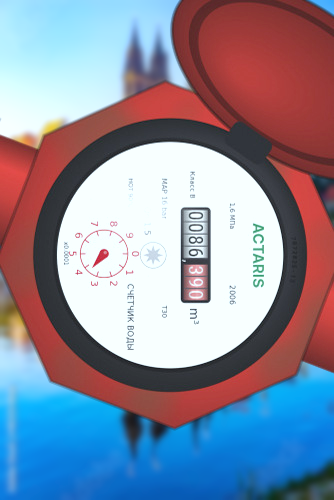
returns 86.3903,m³
